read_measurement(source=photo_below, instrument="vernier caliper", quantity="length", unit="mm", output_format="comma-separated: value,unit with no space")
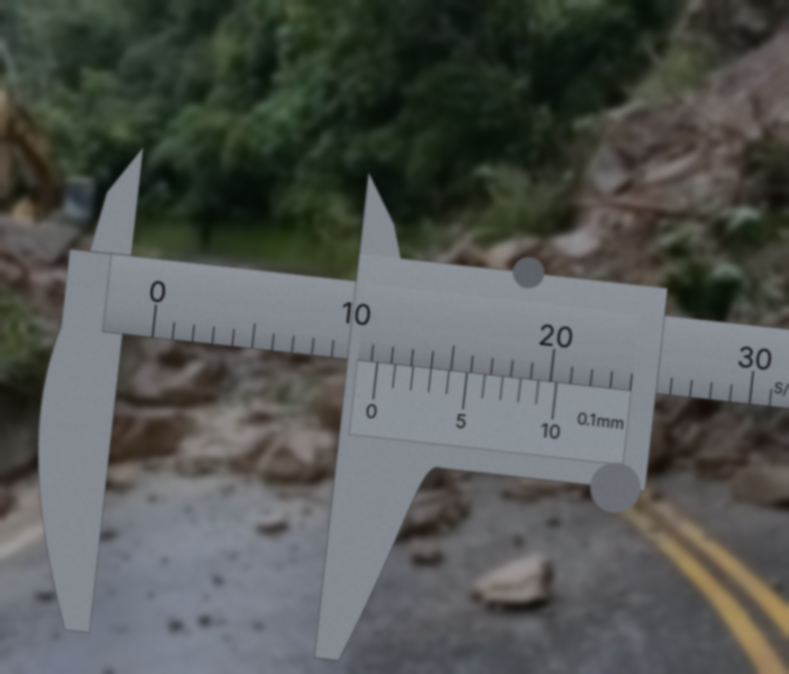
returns 11.3,mm
